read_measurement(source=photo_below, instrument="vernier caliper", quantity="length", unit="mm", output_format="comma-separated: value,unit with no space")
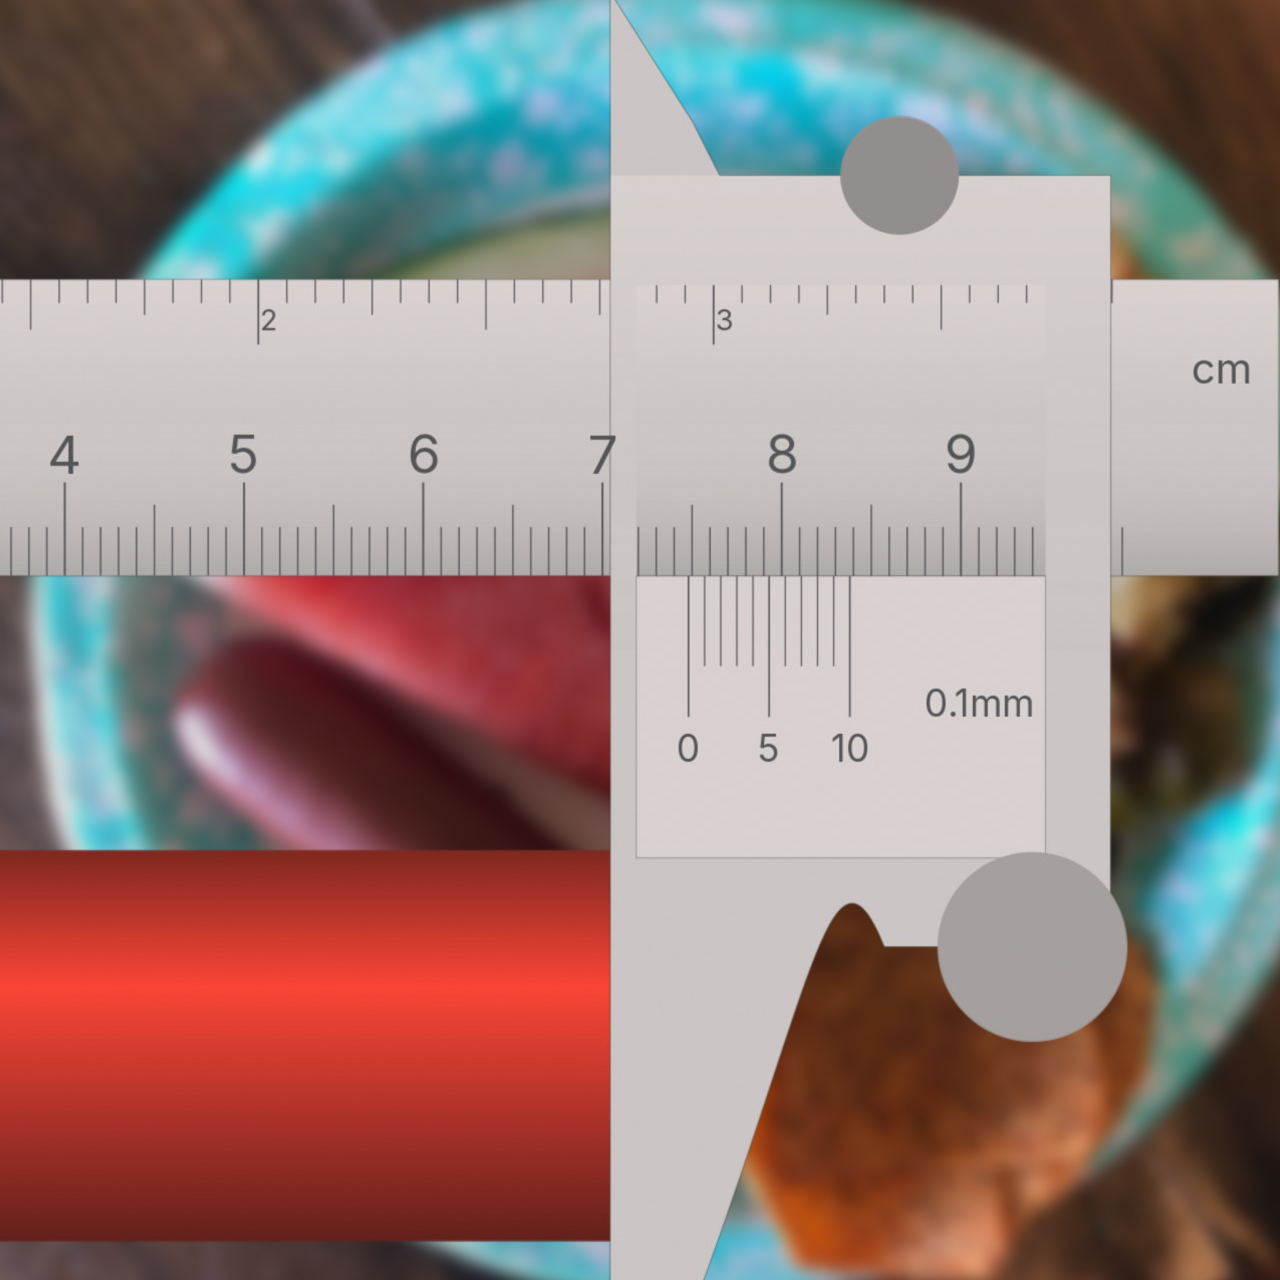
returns 74.8,mm
